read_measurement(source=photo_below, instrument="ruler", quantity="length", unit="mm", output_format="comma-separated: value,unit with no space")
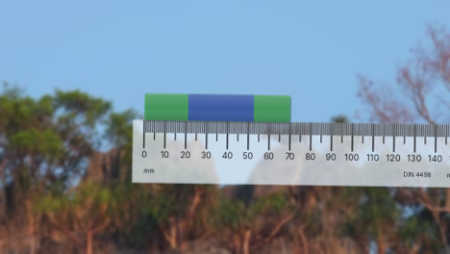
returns 70,mm
